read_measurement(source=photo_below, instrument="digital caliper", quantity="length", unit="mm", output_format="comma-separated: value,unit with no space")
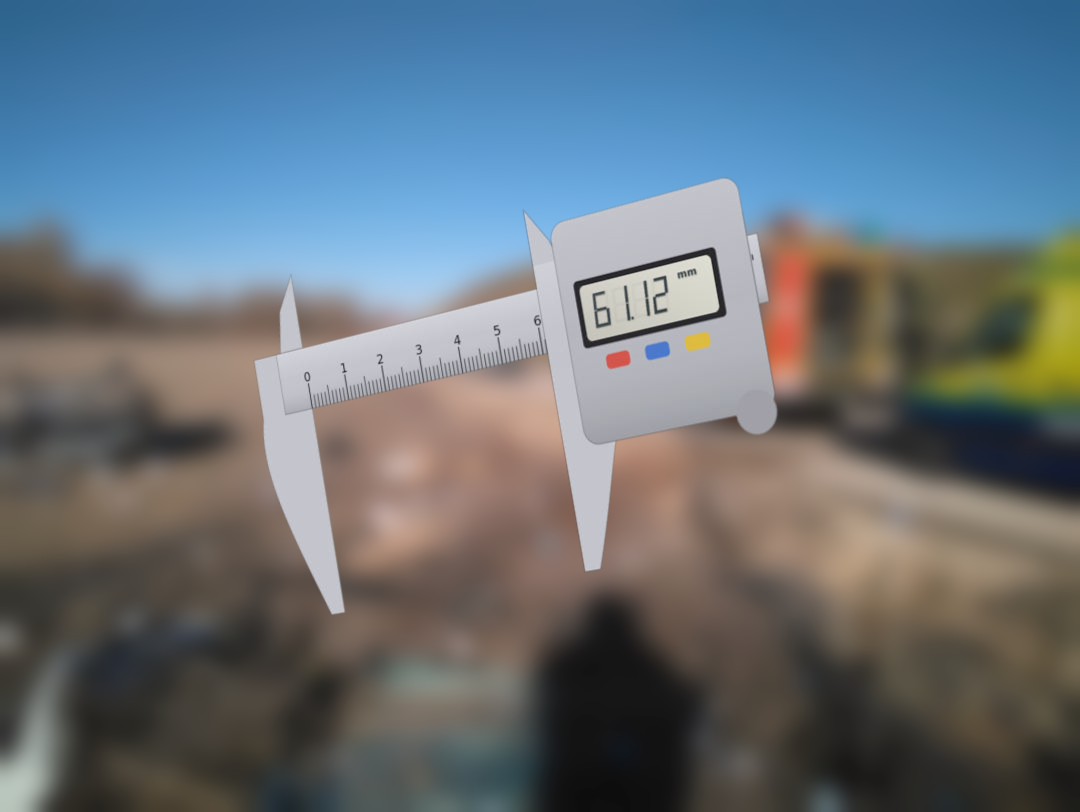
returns 61.12,mm
